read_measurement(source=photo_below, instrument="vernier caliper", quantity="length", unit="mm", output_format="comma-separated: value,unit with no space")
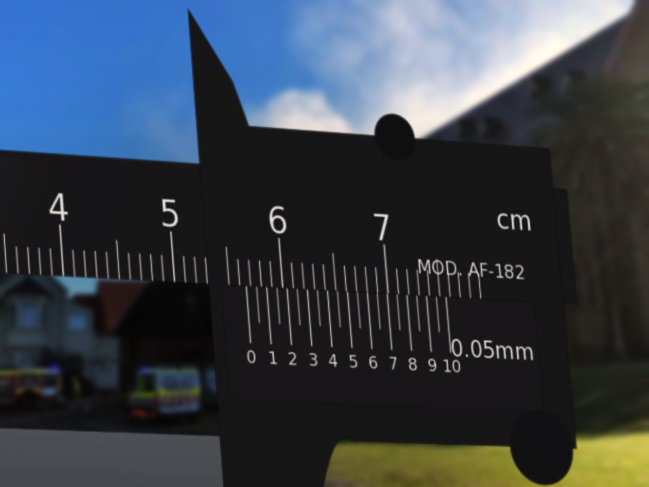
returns 56.6,mm
